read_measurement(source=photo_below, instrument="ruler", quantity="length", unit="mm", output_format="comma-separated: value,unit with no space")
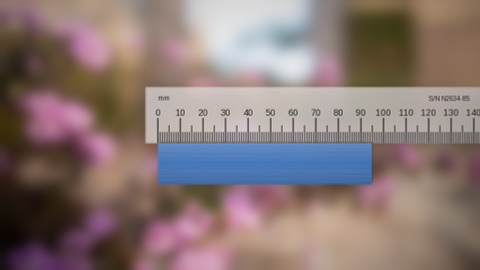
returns 95,mm
